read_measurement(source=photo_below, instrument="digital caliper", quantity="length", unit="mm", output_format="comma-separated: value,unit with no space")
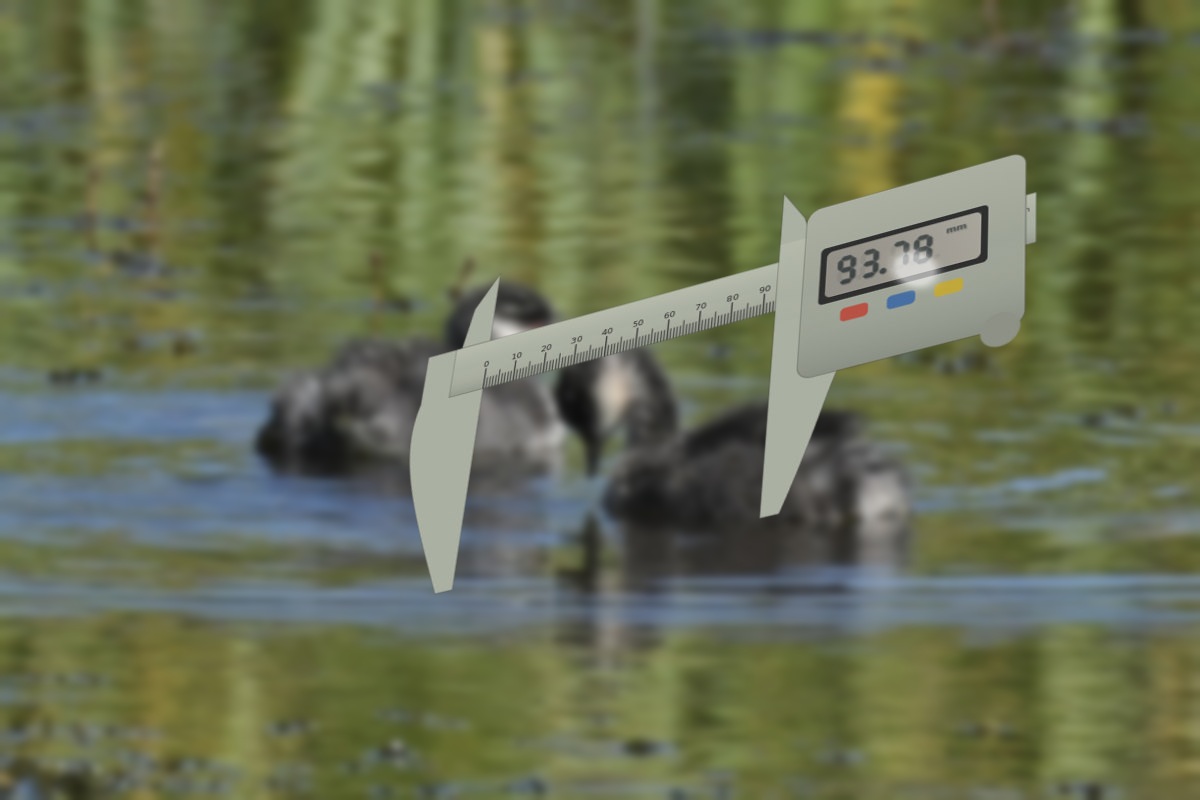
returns 93.78,mm
